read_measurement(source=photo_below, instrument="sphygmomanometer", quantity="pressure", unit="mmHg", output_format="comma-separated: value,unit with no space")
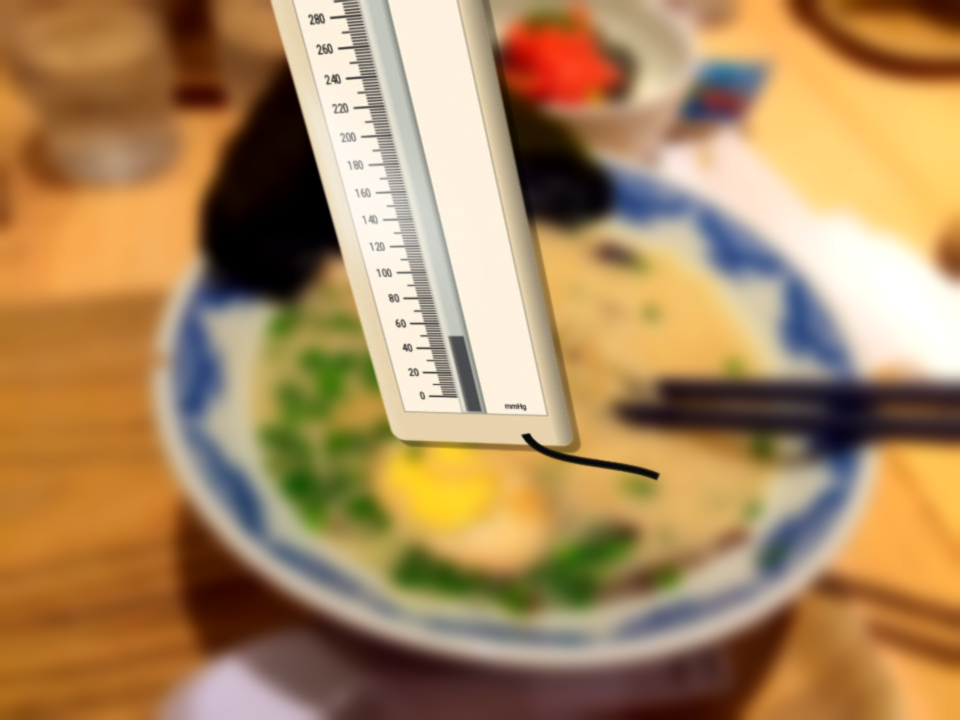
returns 50,mmHg
